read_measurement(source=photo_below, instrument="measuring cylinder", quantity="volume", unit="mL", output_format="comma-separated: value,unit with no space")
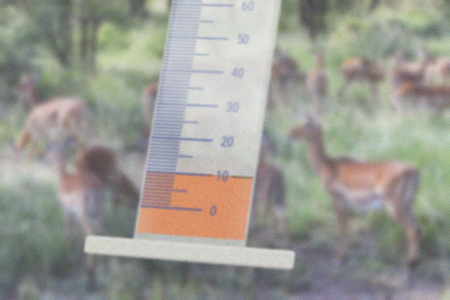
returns 10,mL
